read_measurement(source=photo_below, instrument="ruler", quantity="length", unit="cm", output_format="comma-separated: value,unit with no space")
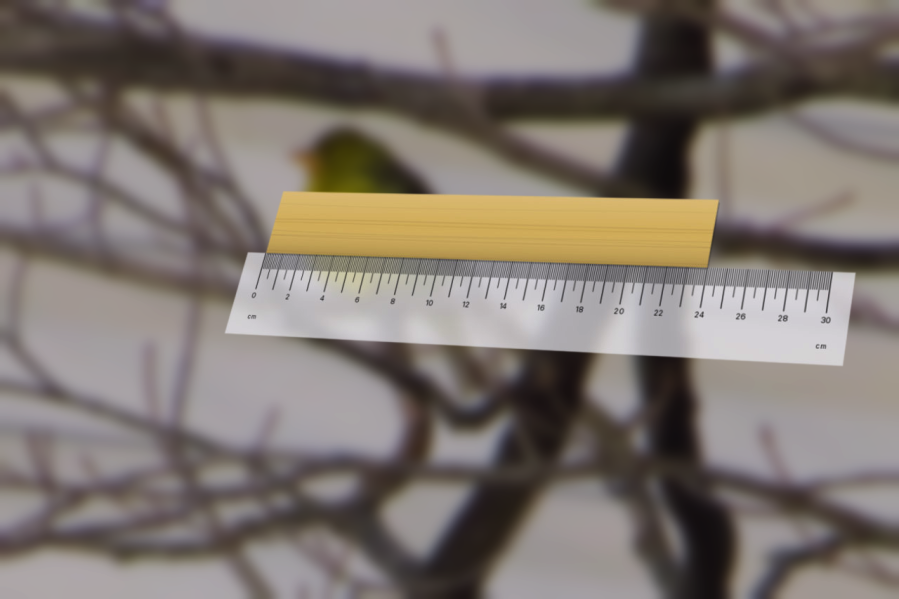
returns 24,cm
